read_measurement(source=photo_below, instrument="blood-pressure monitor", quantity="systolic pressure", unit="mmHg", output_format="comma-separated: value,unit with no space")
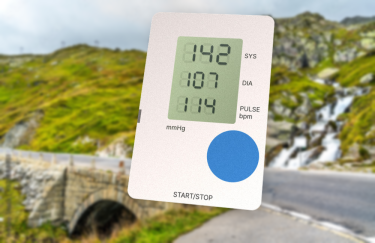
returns 142,mmHg
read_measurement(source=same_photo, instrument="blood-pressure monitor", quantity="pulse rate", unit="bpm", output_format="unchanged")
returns 114,bpm
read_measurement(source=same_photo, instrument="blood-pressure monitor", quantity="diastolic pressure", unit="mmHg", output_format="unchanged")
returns 107,mmHg
